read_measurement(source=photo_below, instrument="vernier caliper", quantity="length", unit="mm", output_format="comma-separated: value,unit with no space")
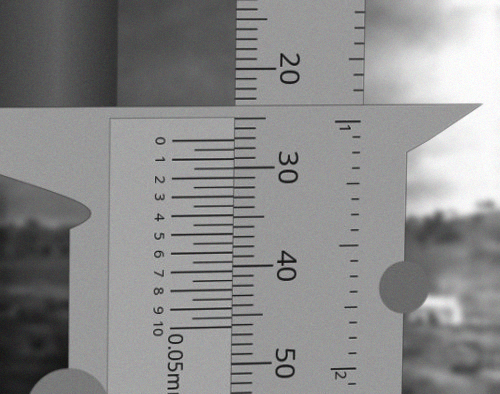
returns 27.2,mm
